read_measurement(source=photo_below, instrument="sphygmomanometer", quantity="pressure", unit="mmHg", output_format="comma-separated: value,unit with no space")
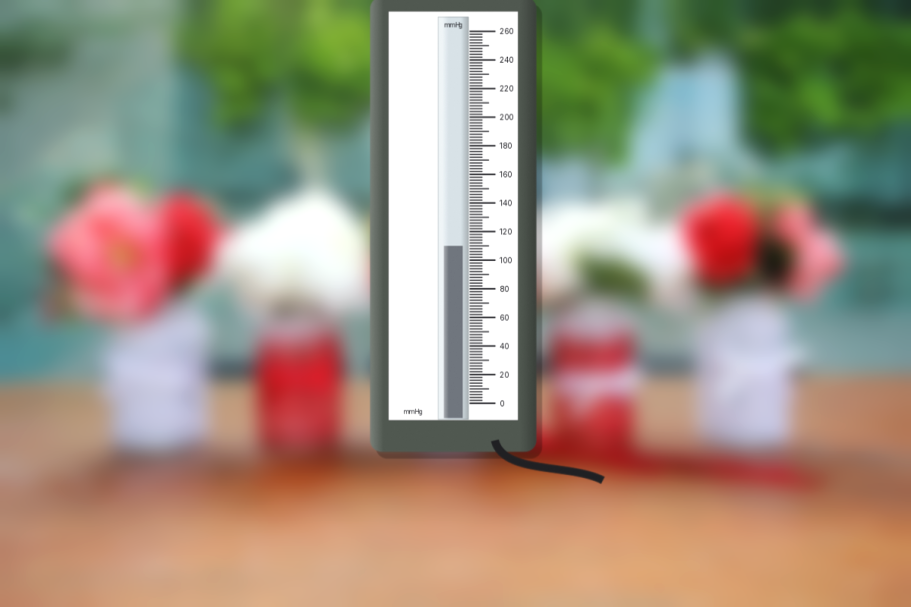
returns 110,mmHg
